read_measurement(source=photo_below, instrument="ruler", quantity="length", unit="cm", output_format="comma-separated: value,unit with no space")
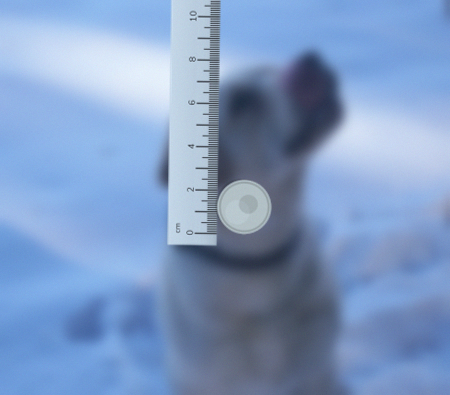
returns 2.5,cm
